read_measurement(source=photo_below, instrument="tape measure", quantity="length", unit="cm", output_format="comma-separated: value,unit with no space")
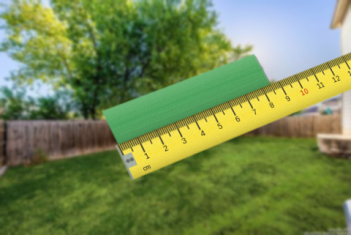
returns 8.5,cm
